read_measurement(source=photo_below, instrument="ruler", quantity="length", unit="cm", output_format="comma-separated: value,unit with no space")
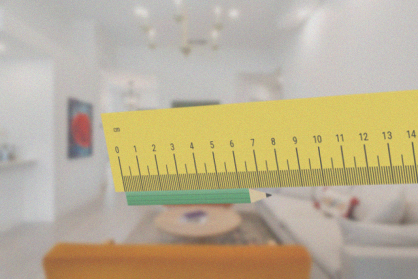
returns 7.5,cm
